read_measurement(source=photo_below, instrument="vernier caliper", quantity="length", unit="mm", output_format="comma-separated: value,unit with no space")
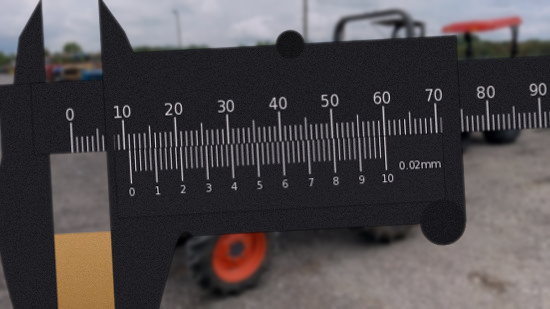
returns 11.0,mm
